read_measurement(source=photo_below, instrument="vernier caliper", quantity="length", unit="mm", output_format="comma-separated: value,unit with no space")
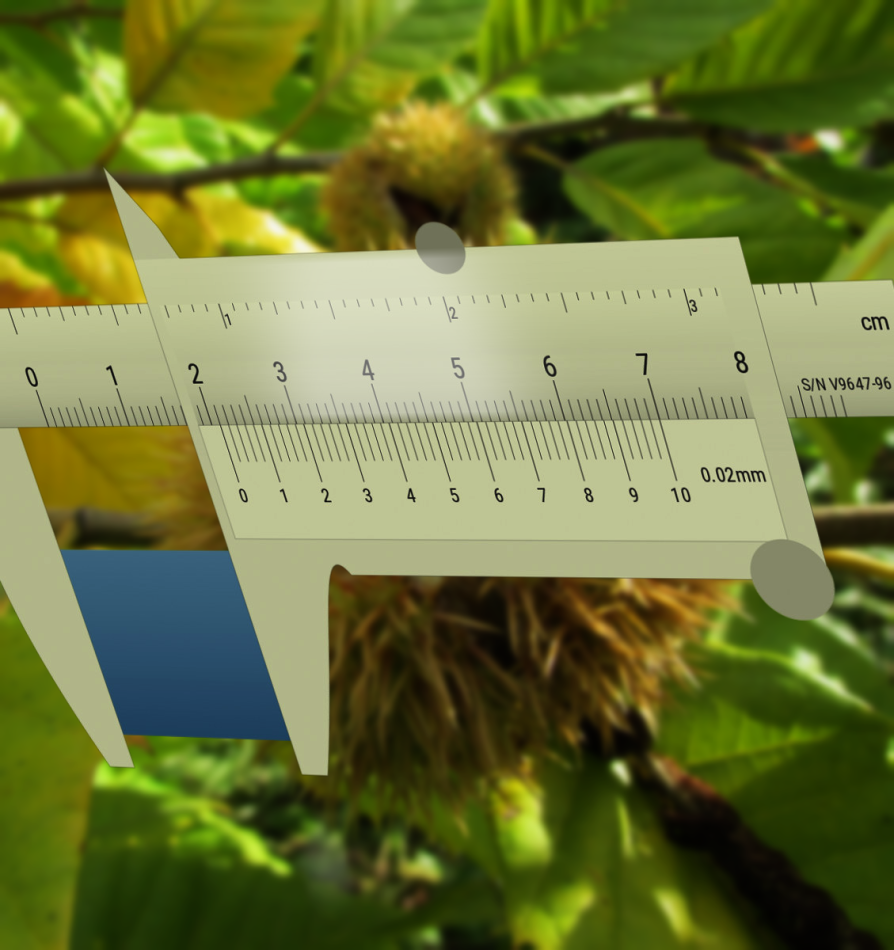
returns 21.0,mm
